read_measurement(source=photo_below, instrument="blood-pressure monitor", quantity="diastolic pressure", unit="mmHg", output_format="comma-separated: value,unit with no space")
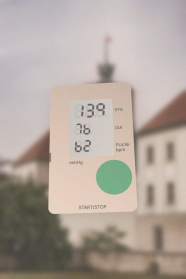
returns 76,mmHg
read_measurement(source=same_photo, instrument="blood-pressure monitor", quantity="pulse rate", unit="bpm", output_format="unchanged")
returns 62,bpm
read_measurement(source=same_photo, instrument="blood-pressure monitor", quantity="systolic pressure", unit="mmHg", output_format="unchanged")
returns 139,mmHg
